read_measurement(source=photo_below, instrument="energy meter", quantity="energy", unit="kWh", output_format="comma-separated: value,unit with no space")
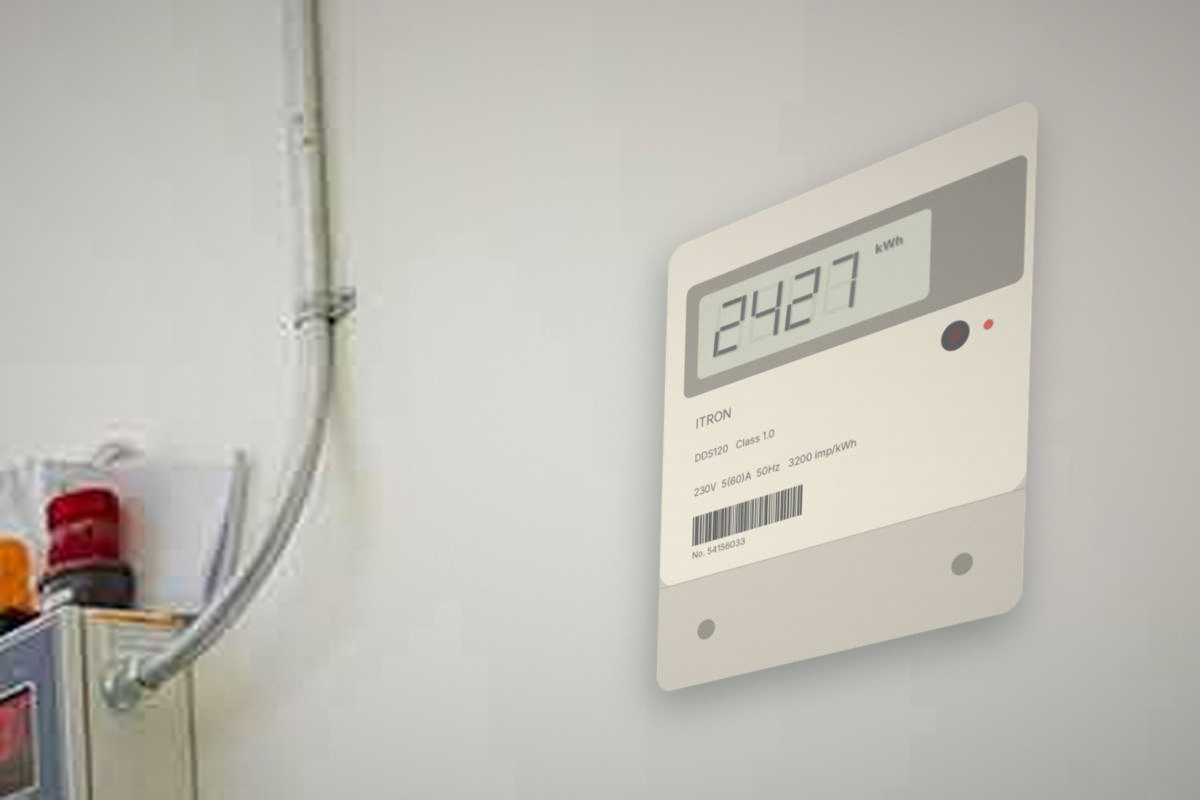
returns 2427,kWh
